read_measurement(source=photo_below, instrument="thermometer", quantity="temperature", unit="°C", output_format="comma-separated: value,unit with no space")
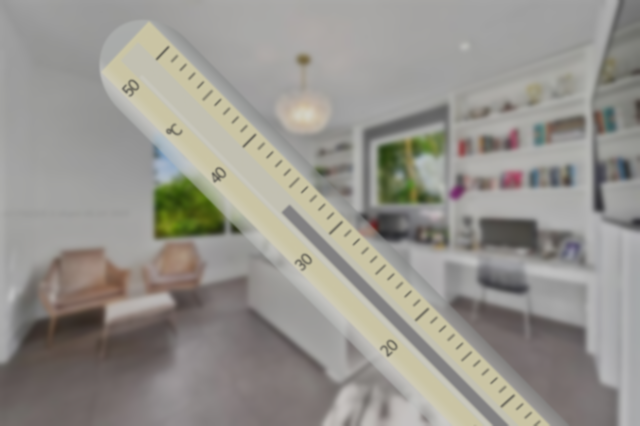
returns 34,°C
